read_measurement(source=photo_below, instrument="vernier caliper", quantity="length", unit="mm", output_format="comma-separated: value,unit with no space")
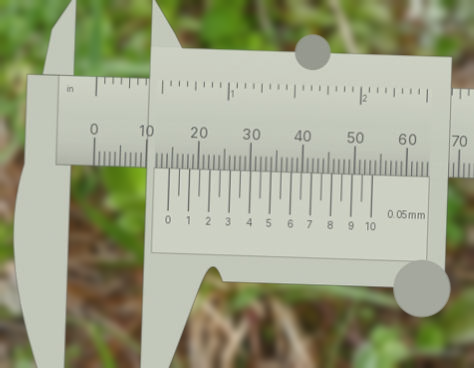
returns 14.5,mm
